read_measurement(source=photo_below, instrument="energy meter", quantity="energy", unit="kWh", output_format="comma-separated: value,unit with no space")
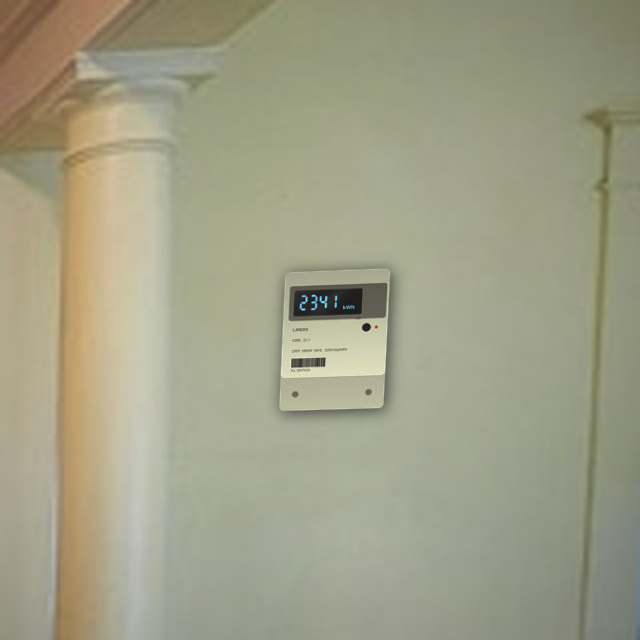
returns 2341,kWh
